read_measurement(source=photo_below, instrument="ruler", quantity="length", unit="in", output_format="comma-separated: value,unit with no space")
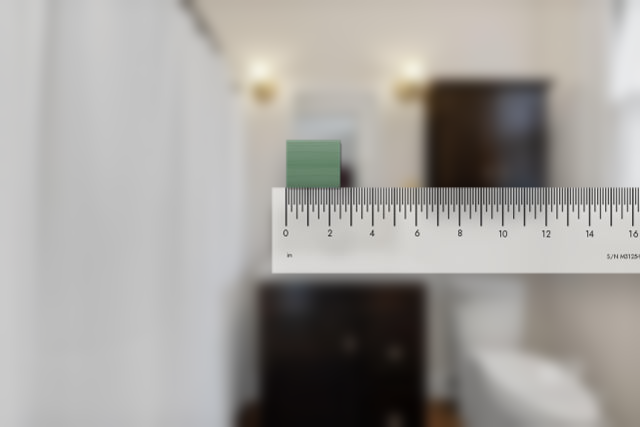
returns 2.5,in
